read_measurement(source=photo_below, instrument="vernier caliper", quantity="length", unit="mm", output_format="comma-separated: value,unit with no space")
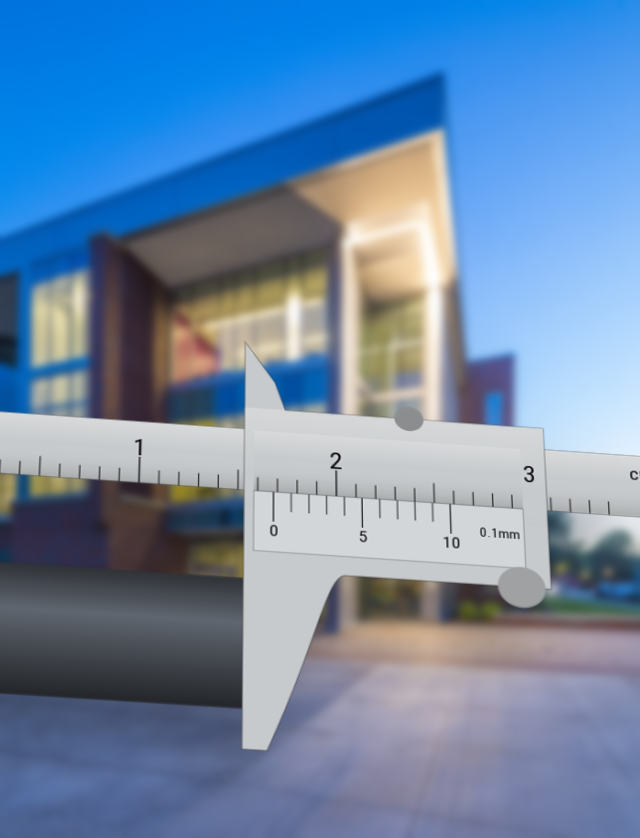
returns 16.8,mm
